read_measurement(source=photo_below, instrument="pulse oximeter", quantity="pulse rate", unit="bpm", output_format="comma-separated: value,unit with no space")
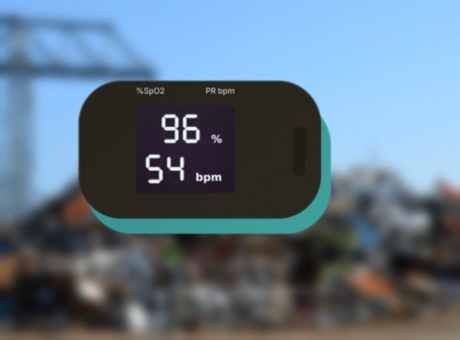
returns 54,bpm
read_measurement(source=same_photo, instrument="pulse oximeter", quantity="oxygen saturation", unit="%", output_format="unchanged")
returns 96,%
